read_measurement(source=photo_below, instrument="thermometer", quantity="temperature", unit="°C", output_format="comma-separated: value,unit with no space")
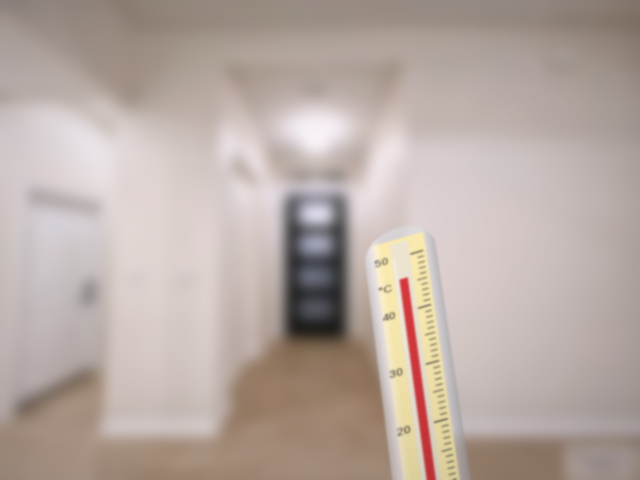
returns 46,°C
